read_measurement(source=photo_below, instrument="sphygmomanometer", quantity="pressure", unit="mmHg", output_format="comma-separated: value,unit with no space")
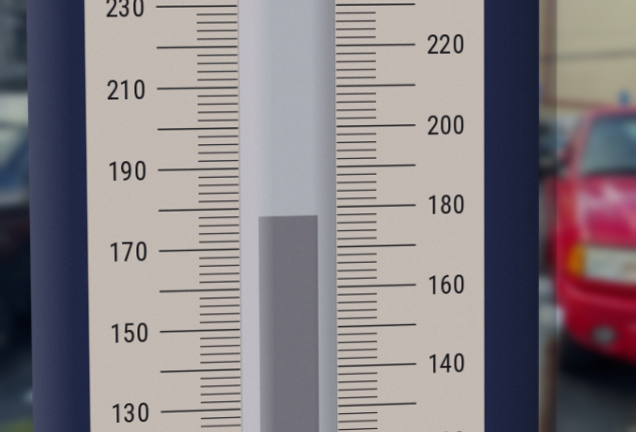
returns 178,mmHg
